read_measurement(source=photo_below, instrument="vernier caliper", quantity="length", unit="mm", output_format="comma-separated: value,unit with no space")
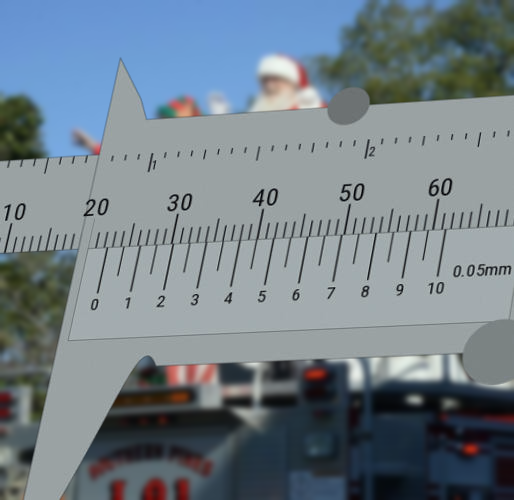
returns 22.4,mm
